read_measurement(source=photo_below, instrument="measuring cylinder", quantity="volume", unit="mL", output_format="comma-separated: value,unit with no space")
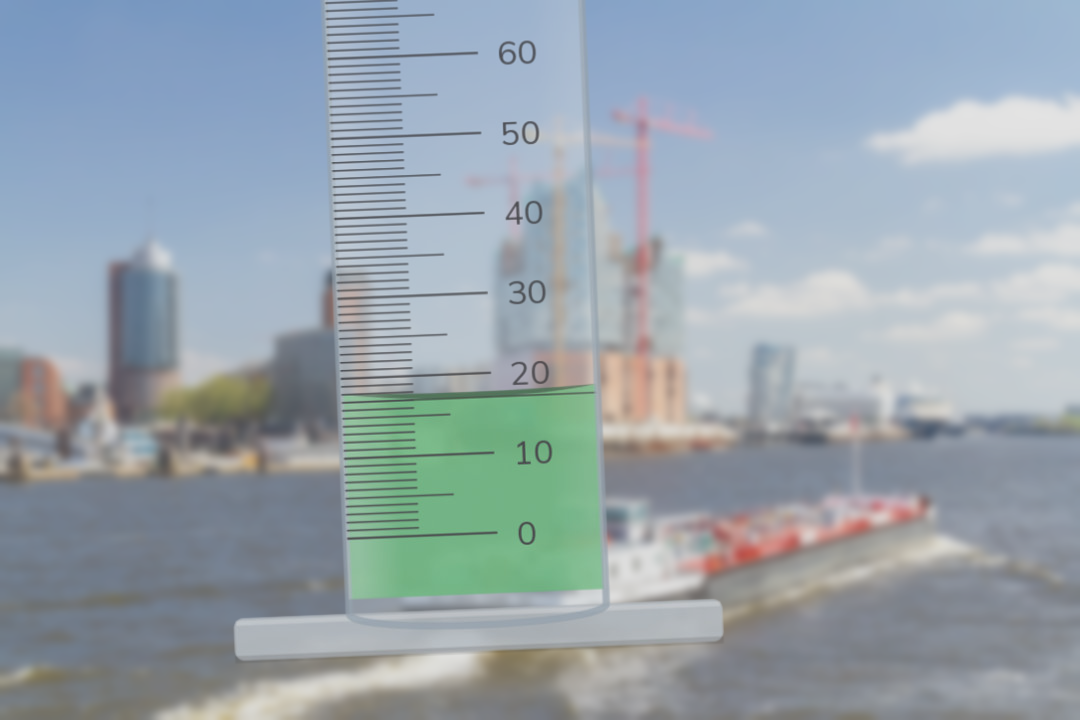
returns 17,mL
